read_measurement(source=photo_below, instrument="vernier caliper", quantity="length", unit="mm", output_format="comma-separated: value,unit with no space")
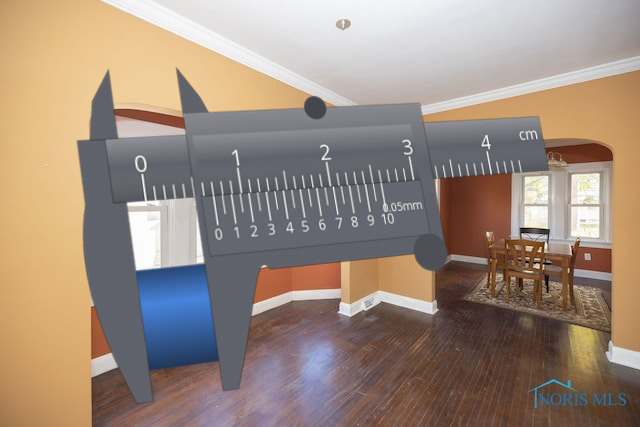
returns 7.0,mm
